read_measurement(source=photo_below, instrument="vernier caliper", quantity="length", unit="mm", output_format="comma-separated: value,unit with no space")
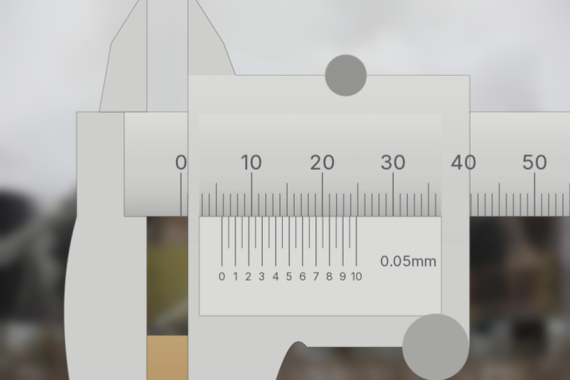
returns 5.8,mm
